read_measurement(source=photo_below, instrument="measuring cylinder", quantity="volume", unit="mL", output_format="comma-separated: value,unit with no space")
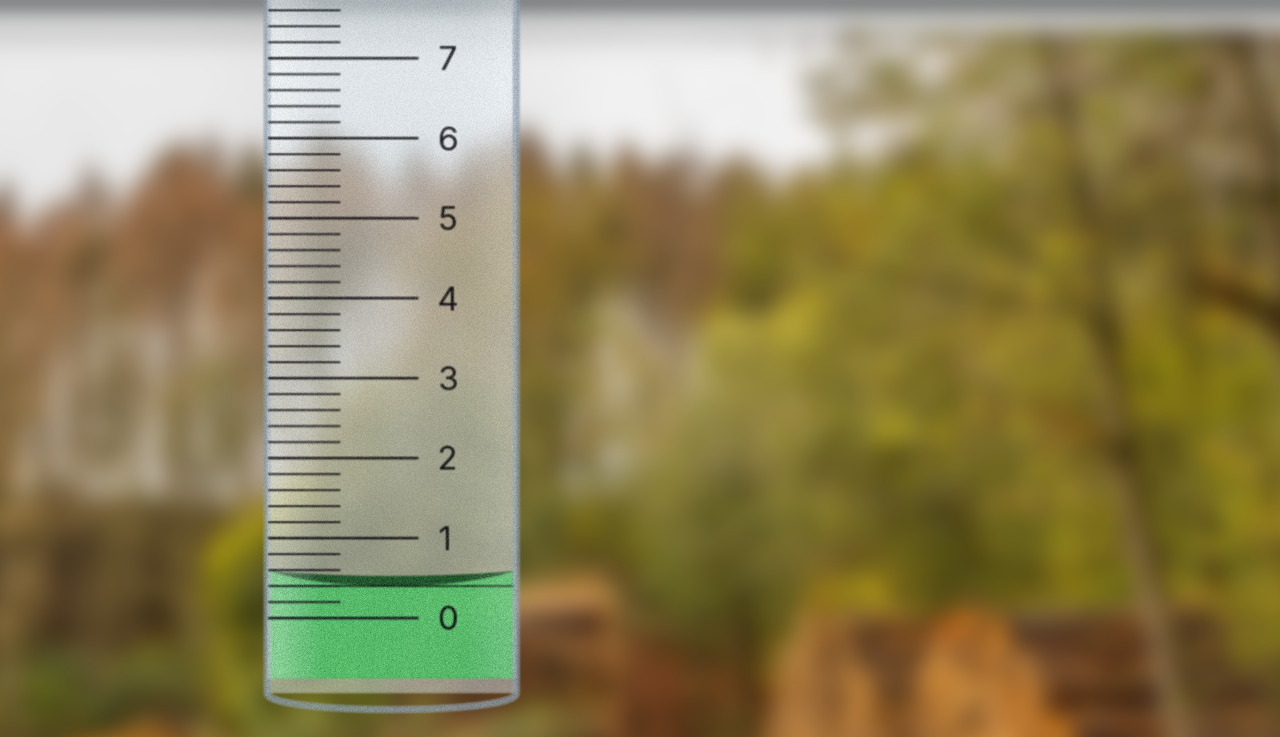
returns 0.4,mL
